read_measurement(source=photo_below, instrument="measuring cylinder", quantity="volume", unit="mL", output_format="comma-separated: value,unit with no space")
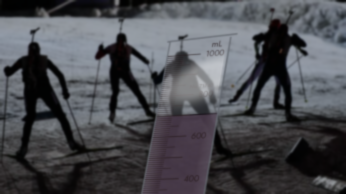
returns 700,mL
